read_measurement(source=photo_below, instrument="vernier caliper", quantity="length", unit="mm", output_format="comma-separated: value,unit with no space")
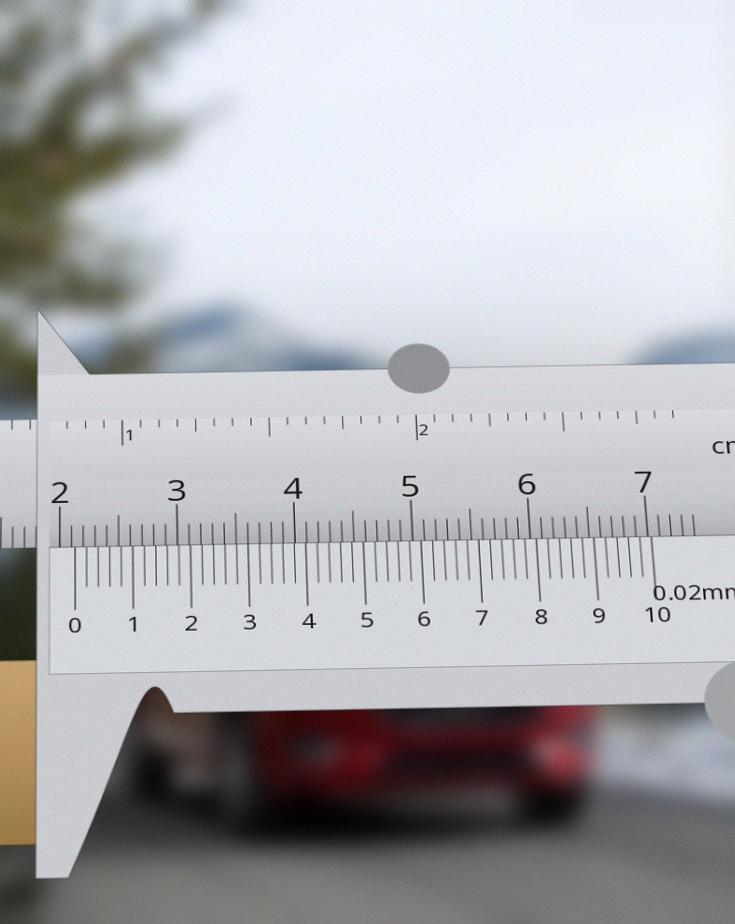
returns 21.3,mm
